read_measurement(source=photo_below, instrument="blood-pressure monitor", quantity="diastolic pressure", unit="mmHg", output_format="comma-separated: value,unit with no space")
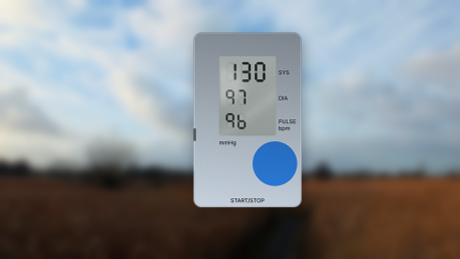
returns 97,mmHg
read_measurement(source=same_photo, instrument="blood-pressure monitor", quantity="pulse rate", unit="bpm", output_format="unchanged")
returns 96,bpm
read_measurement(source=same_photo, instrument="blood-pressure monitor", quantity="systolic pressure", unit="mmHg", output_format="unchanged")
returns 130,mmHg
